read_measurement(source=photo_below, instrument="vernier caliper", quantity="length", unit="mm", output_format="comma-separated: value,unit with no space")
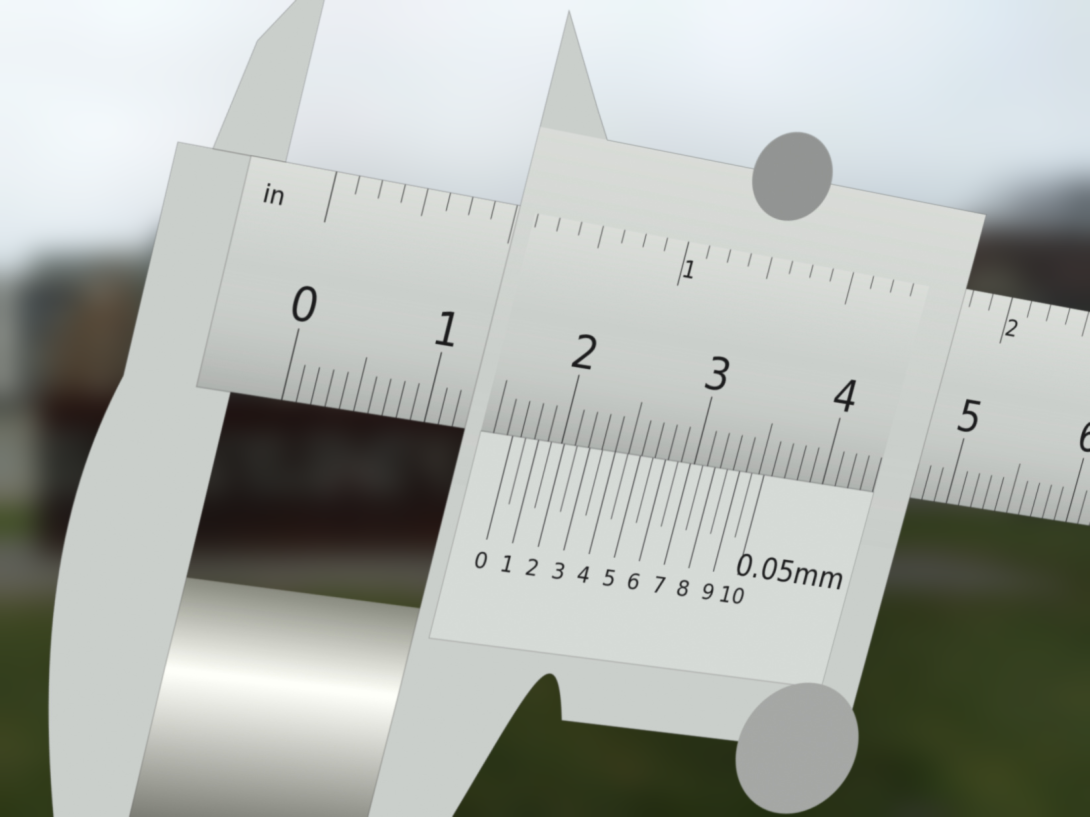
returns 16.4,mm
